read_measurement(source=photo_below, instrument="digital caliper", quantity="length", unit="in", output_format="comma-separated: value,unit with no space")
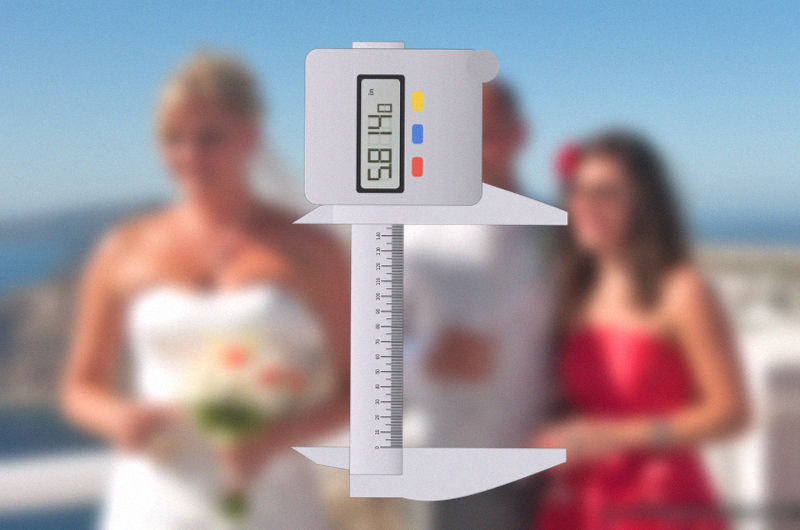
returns 5.8140,in
